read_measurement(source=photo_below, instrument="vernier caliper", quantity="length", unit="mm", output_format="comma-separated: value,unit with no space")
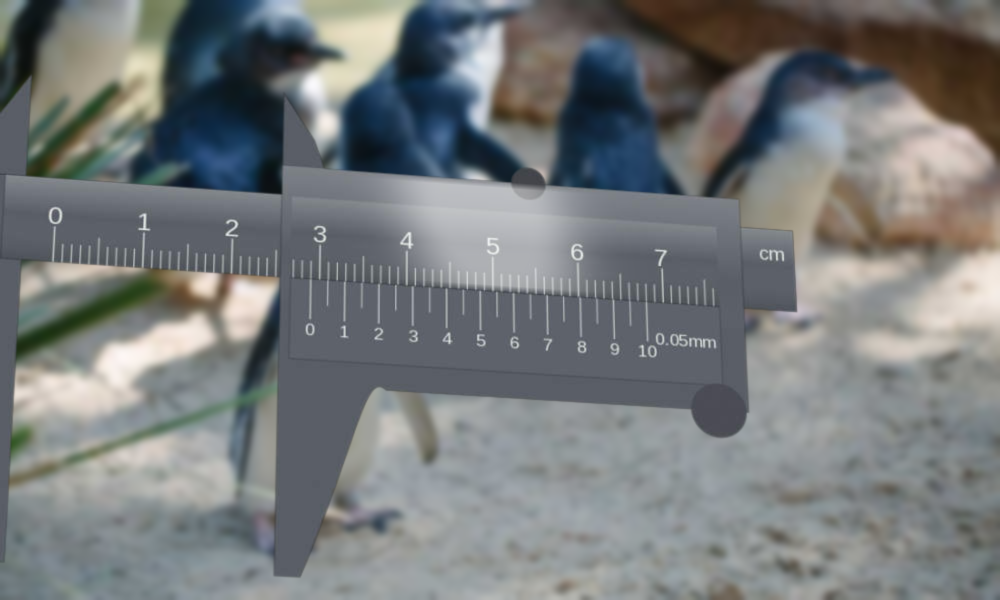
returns 29.0,mm
